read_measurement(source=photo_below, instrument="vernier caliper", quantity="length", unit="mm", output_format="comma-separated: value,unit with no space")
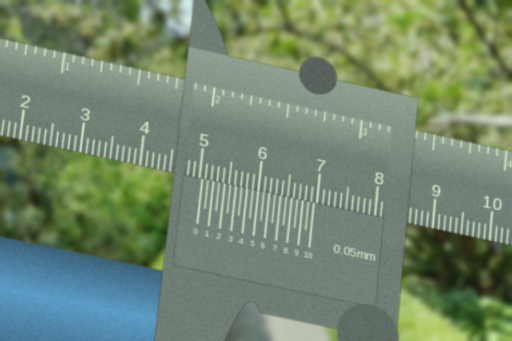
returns 50.5,mm
